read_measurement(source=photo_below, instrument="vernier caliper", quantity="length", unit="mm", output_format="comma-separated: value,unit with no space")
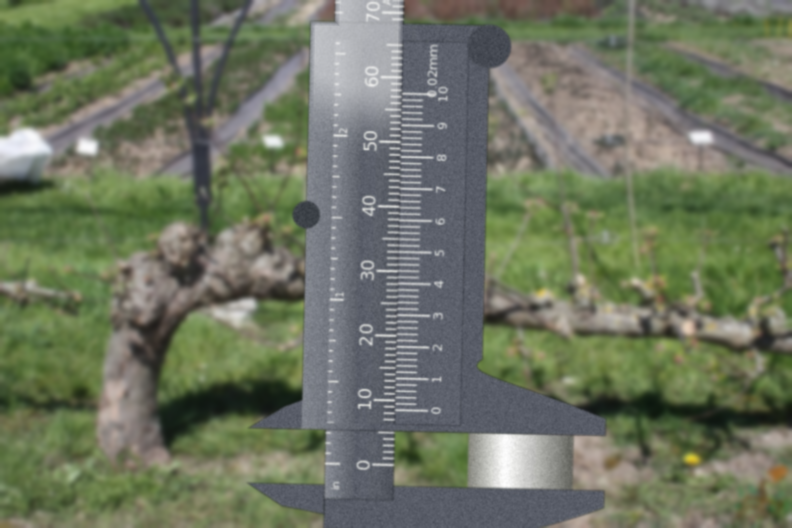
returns 8.5,mm
